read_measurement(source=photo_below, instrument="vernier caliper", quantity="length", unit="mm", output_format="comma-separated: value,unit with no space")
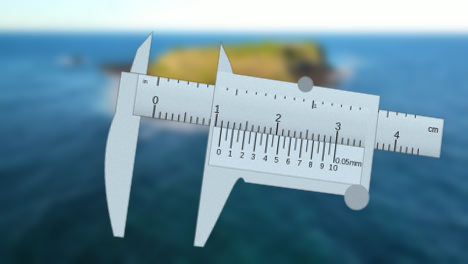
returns 11.0,mm
